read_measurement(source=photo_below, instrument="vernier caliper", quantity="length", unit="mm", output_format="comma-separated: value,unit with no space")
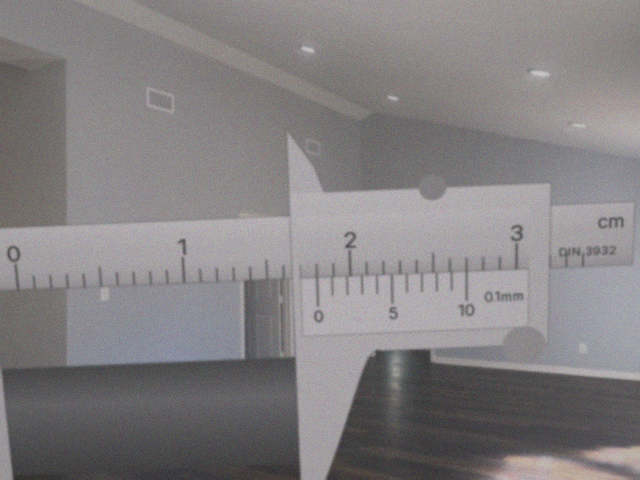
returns 18.0,mm
